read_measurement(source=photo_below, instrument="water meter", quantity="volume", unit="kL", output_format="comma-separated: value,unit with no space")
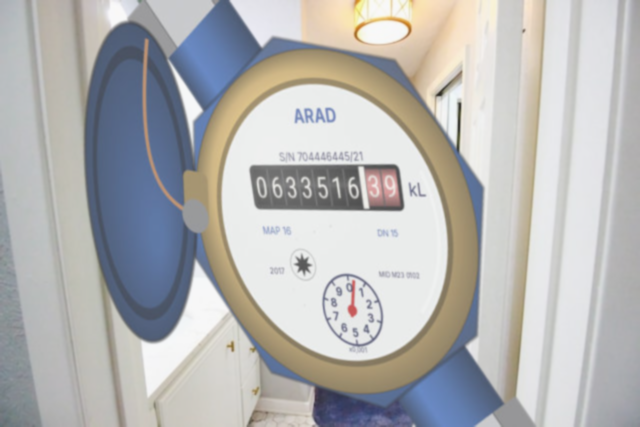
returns 633516.390,kL
